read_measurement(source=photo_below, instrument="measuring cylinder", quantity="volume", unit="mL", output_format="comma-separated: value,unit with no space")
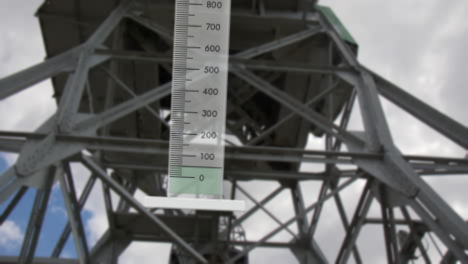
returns 50,mL
